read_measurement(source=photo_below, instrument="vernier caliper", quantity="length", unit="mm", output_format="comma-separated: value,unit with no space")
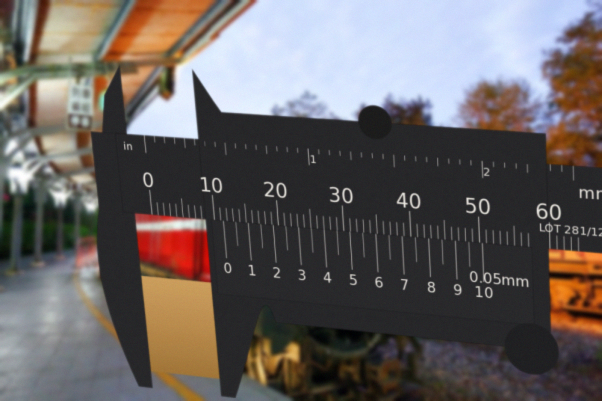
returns 11.4,mm
